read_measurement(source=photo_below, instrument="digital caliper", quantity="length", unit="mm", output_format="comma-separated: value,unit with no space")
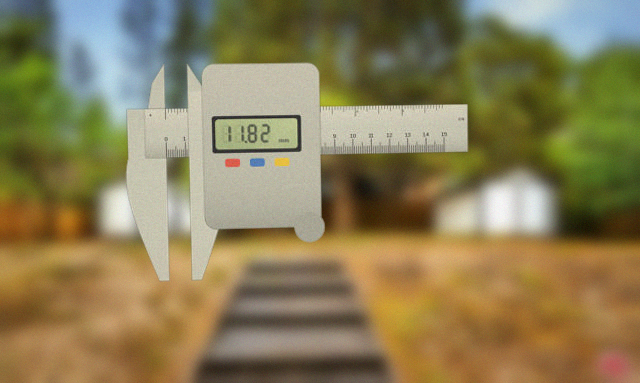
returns 11.82,mm
